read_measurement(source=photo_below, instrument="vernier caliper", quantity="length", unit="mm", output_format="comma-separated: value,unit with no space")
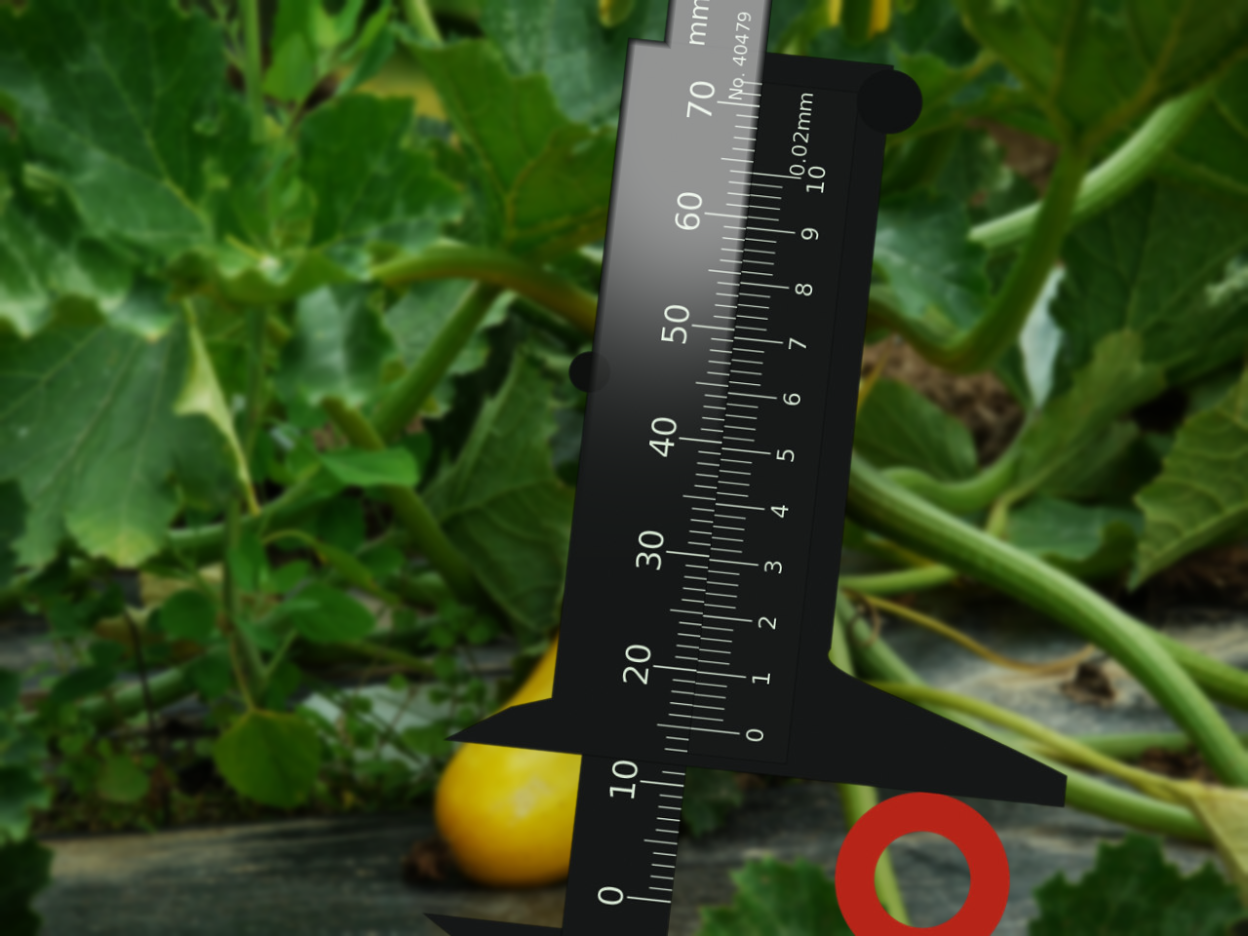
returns 15.0,mm
